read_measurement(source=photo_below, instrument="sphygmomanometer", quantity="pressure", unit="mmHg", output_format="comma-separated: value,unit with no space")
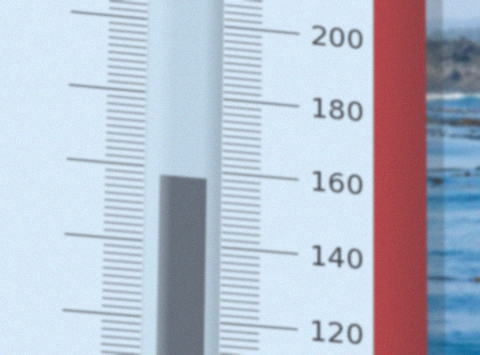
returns 158,mmHg
